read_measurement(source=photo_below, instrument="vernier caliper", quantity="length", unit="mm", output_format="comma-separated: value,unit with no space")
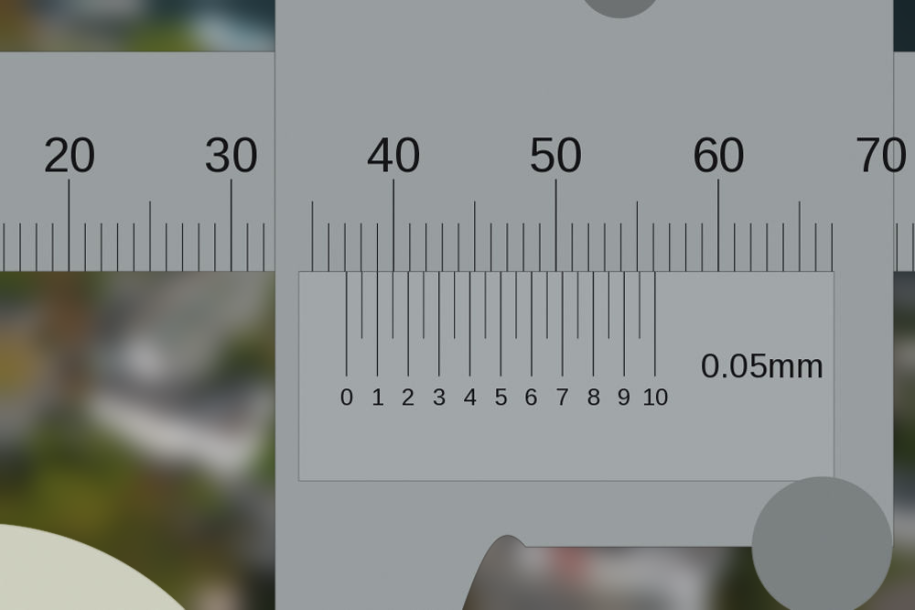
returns 37.1,mm
